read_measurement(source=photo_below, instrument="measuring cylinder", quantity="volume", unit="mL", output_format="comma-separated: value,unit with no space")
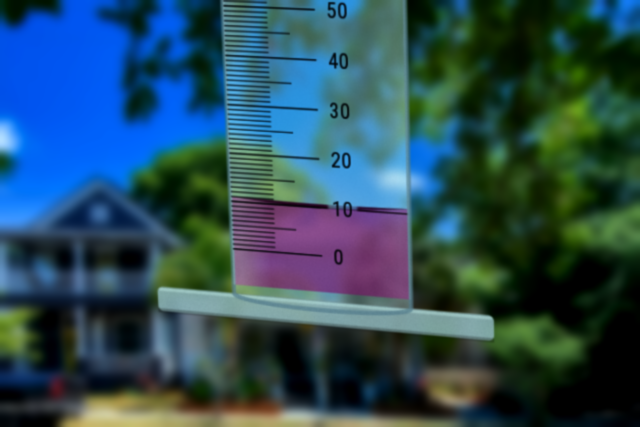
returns 10,mL
